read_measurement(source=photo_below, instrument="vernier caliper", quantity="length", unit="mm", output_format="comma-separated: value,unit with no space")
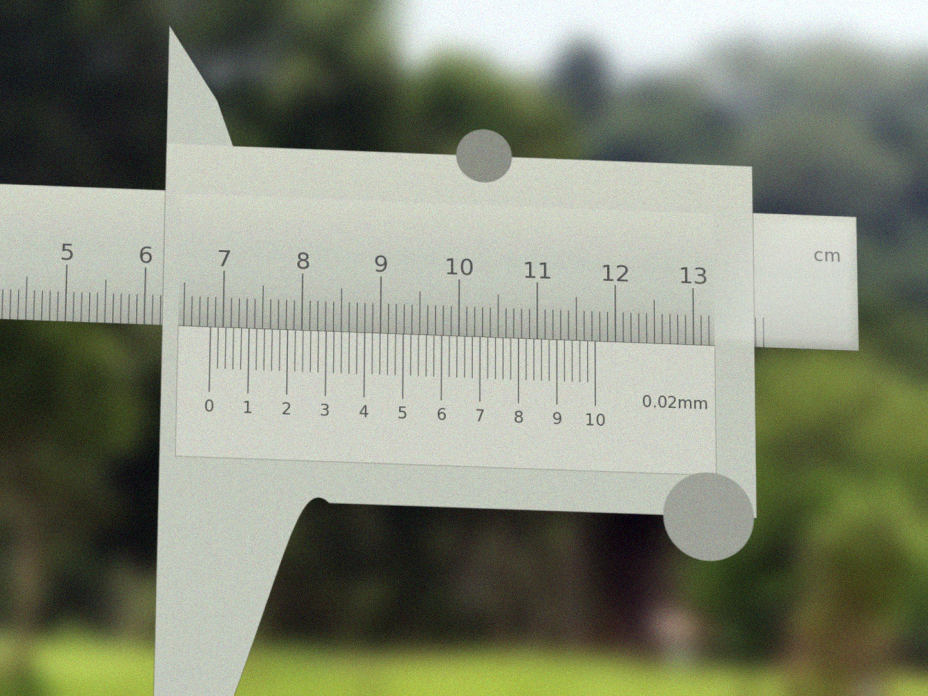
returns 68.4,mm
